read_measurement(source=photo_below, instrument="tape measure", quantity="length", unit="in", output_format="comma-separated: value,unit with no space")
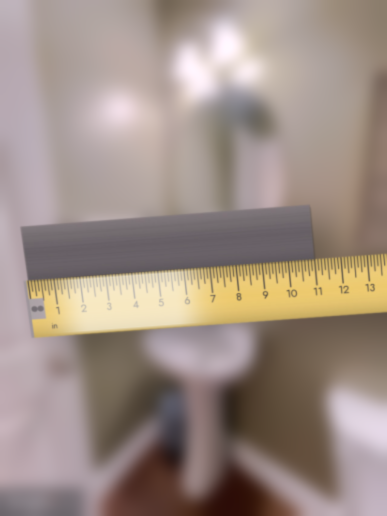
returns 11,in
